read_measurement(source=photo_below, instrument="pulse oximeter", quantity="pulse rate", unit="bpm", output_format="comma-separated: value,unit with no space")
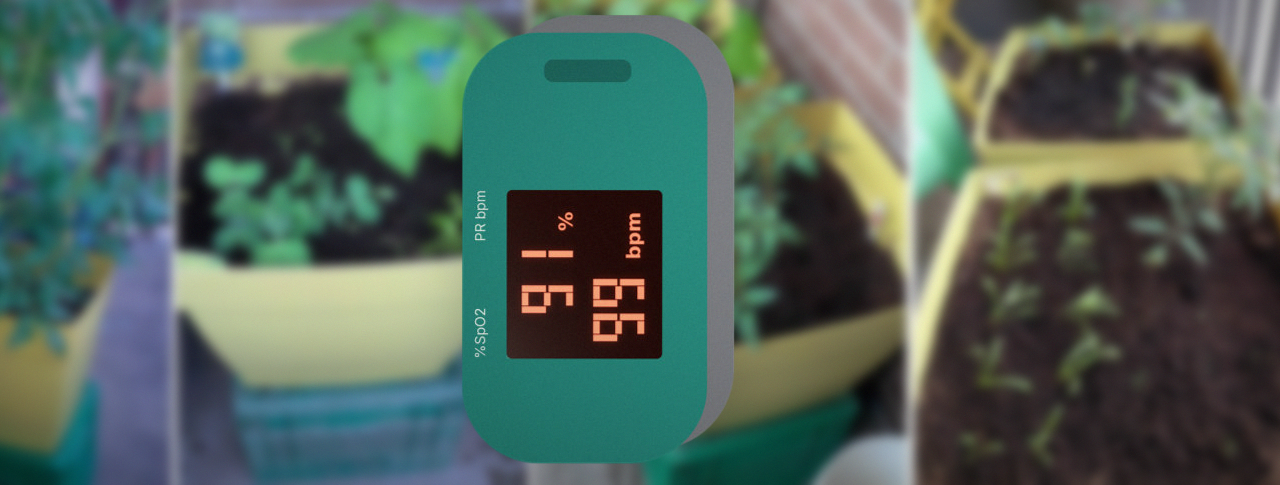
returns 99,bpm
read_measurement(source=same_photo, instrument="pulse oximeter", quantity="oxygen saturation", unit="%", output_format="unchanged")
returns 91,%
